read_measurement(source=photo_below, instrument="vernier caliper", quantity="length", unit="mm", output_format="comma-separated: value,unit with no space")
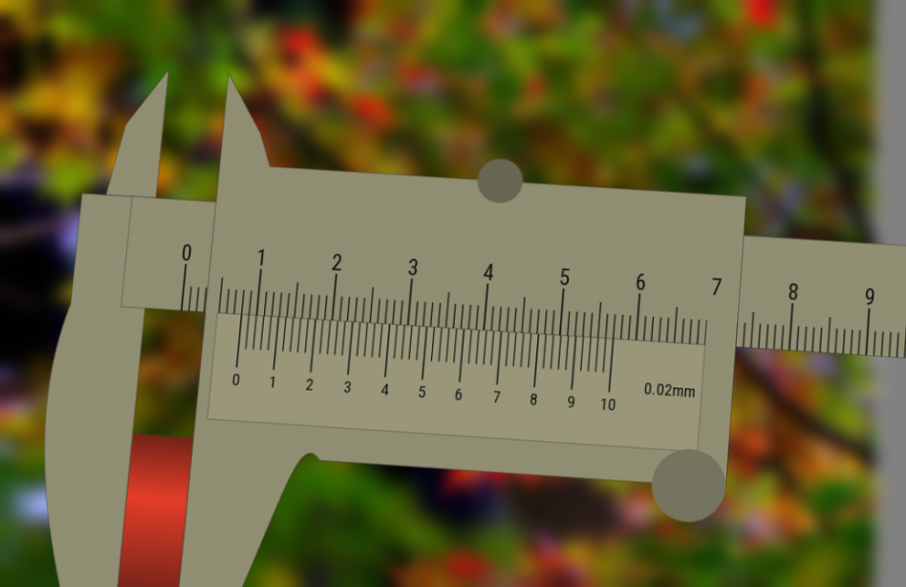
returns 8.0,mm
